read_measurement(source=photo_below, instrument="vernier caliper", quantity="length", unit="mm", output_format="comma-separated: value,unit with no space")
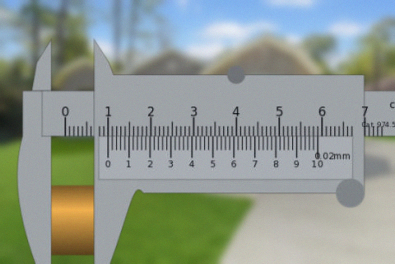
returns 10.0,mm
